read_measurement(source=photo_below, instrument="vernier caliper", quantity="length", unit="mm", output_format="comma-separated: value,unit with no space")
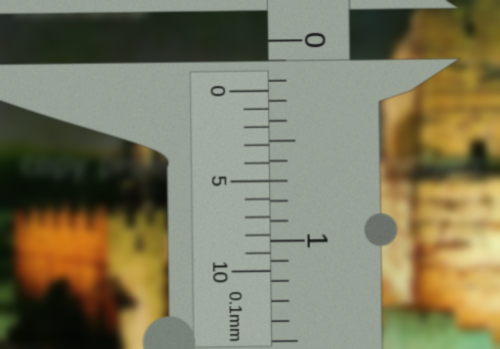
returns 2.5,mm
